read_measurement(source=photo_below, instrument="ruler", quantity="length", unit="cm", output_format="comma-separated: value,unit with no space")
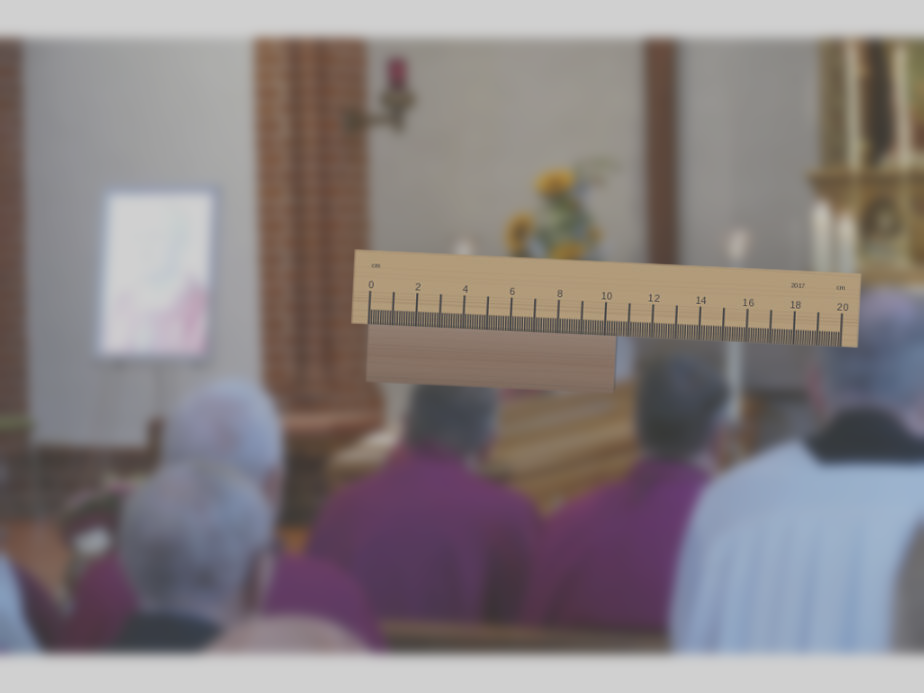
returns 10.5,cm
